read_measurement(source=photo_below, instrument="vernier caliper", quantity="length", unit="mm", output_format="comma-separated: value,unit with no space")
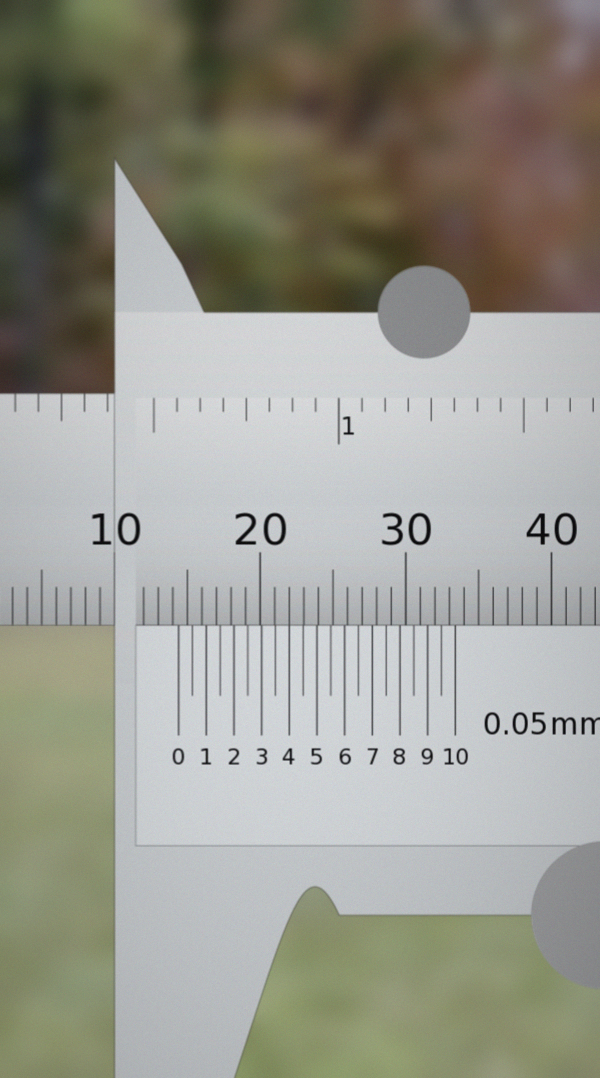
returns 14.4,mm
